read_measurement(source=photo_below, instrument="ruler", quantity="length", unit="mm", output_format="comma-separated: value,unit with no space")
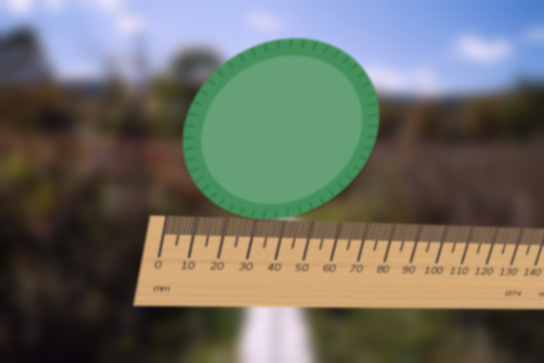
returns 65,mm
